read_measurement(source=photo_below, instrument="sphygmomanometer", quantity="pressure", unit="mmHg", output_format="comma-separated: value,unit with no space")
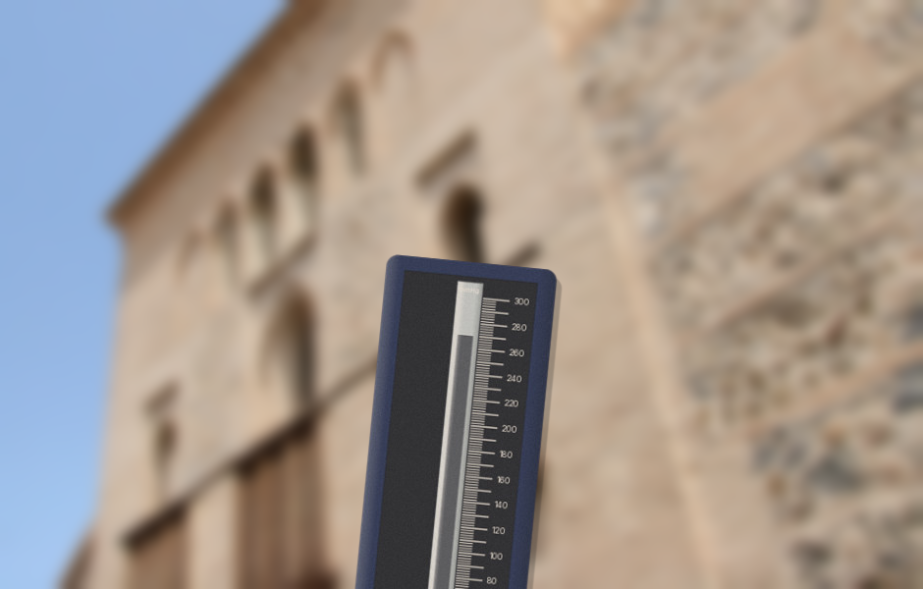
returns 270,mmHg
